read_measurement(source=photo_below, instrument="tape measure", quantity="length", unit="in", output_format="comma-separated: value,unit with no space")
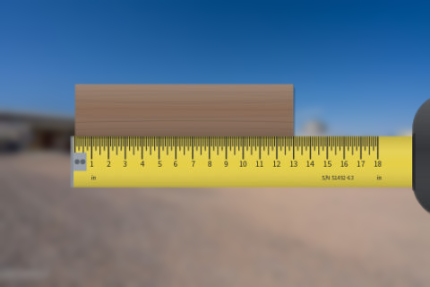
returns 13,in
